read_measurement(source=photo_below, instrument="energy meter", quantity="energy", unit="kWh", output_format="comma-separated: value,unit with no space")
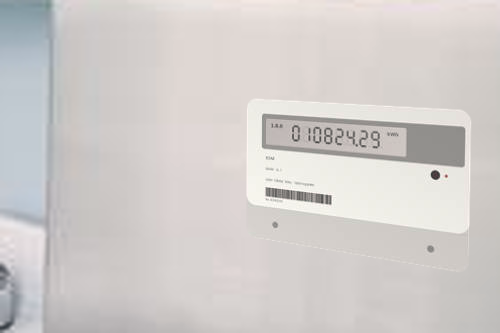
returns 10824.29,kWh
